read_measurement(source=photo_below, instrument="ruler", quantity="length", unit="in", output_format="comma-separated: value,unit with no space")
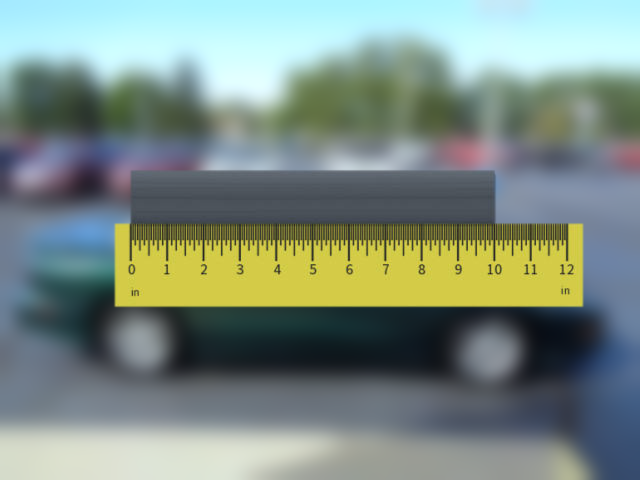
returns 10,in
